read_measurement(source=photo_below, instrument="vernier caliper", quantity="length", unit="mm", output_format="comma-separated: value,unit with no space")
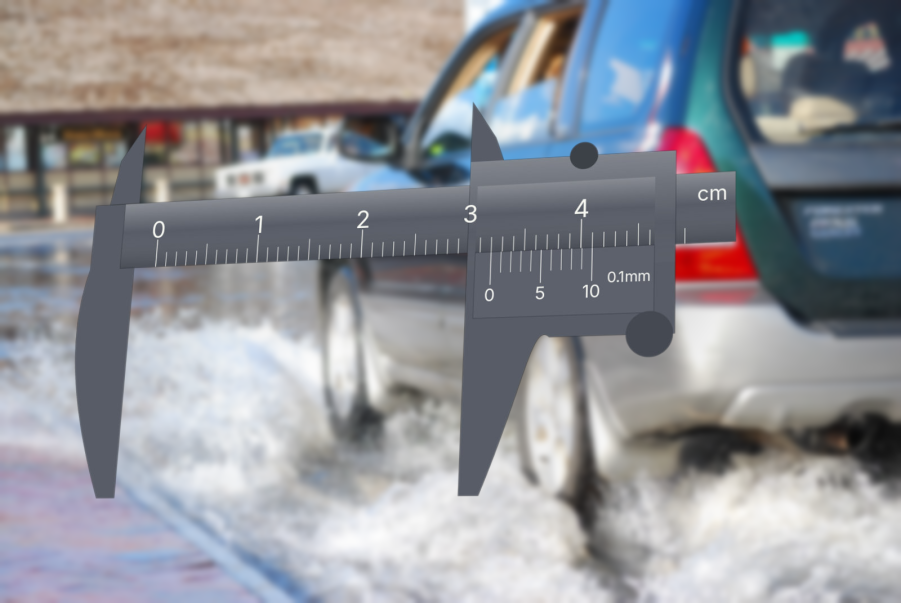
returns 32.0,mm
